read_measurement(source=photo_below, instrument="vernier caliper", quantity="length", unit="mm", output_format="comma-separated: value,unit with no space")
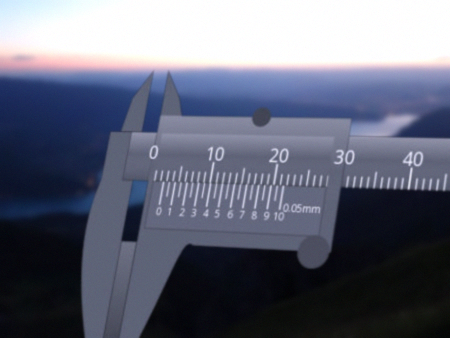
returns 2.5,mm
